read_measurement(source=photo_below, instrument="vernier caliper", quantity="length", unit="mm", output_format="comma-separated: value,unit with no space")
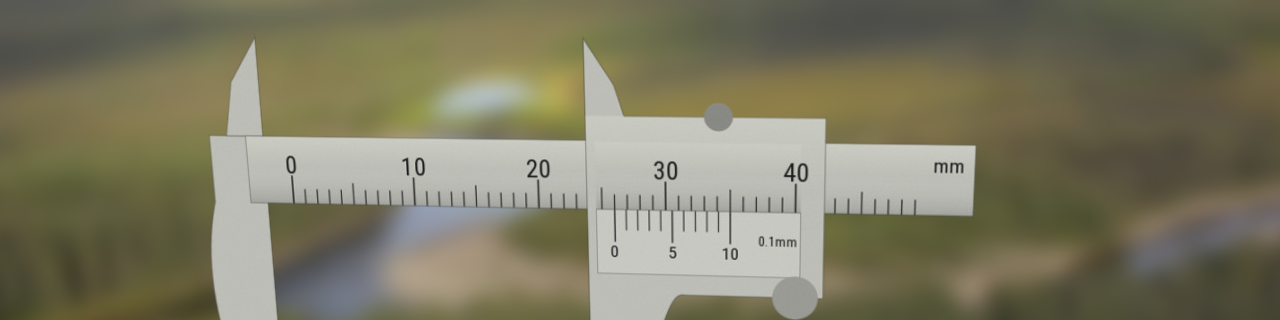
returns 26.0,mm
